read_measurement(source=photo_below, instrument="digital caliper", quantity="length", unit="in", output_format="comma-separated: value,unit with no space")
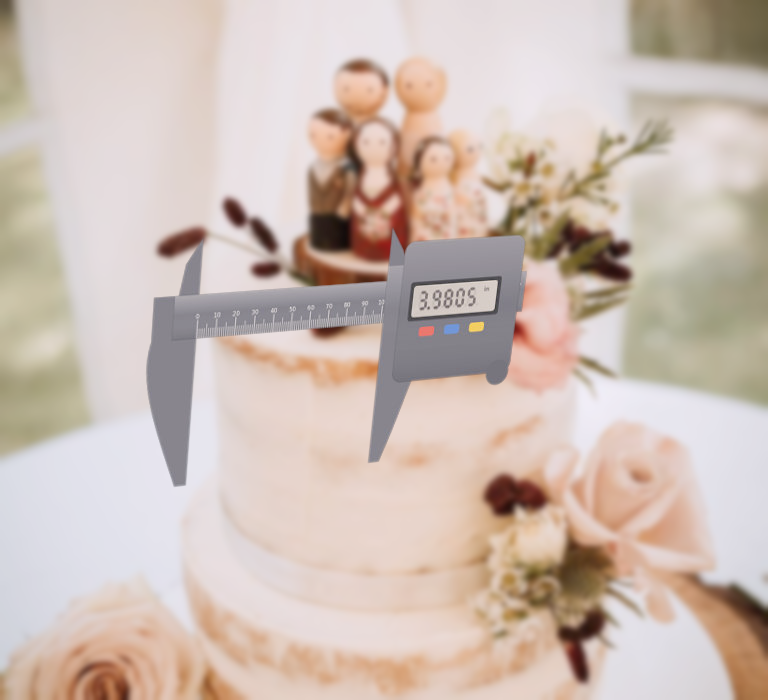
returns 3.9805,in
